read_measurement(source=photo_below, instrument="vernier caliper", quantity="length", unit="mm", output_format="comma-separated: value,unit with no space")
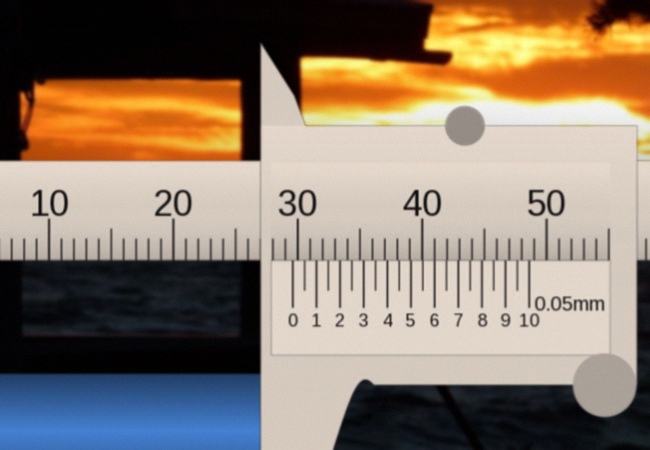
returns 29.6,mm
